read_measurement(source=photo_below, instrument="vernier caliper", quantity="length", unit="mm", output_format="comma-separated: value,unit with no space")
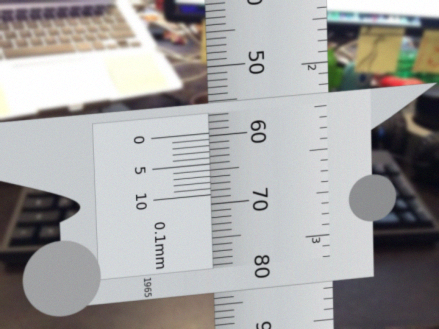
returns 59.6,mm
